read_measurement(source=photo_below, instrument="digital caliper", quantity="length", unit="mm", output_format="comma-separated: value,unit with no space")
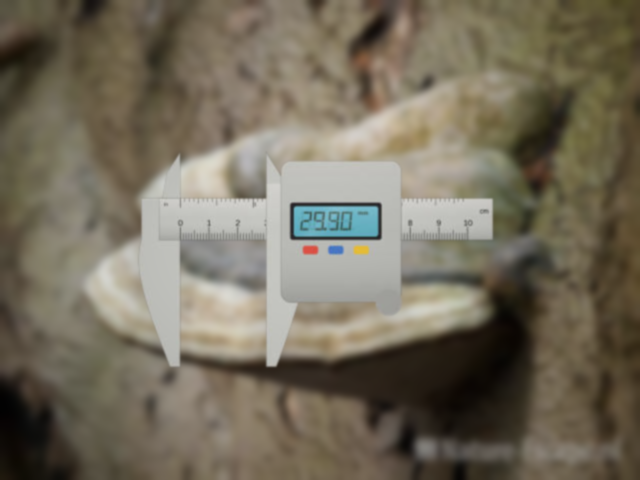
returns 29.90,mm
